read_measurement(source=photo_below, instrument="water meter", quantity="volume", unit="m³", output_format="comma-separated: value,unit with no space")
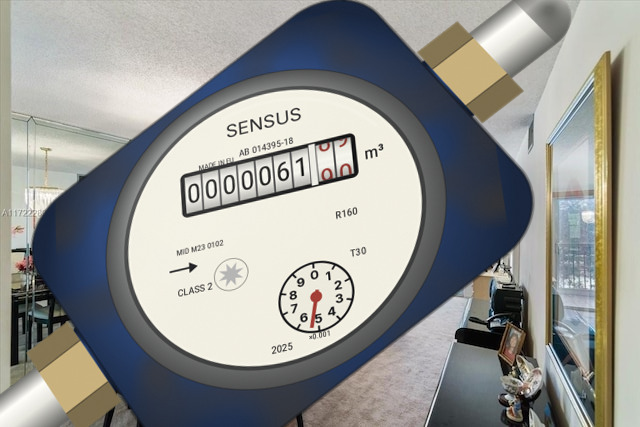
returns 61.895,m³
